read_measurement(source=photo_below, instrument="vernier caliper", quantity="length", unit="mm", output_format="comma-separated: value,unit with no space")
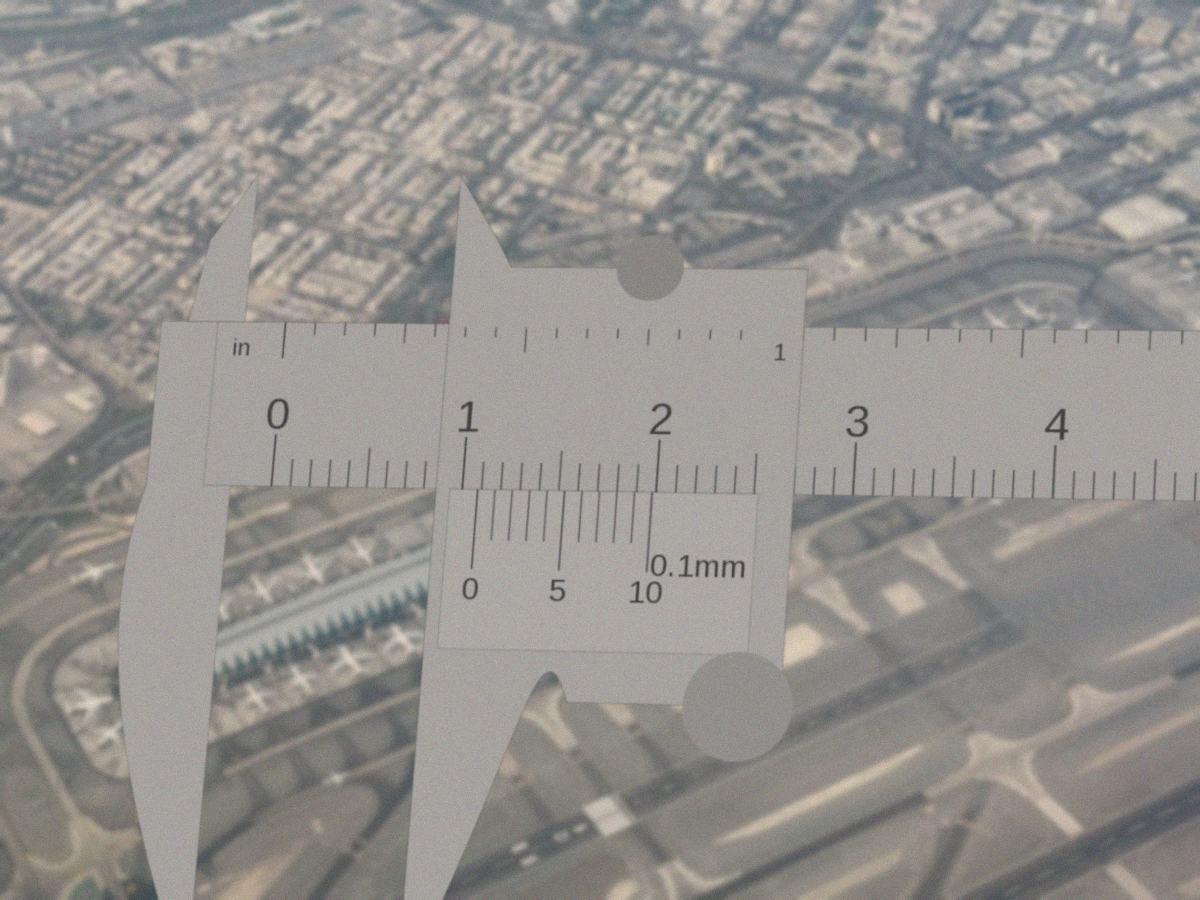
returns 10.8,mm
